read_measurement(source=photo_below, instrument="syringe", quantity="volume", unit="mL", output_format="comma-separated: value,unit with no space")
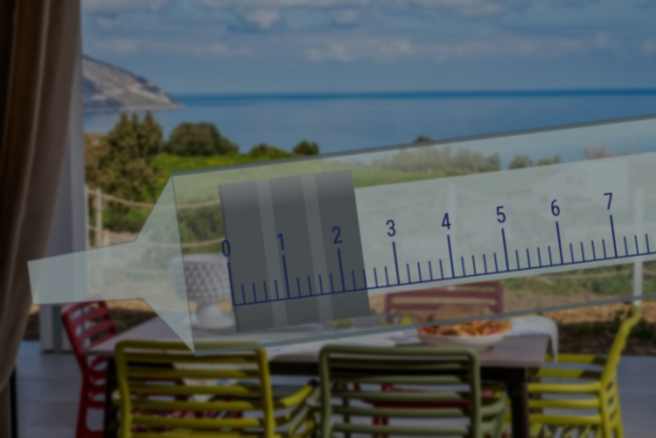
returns 0,mL
